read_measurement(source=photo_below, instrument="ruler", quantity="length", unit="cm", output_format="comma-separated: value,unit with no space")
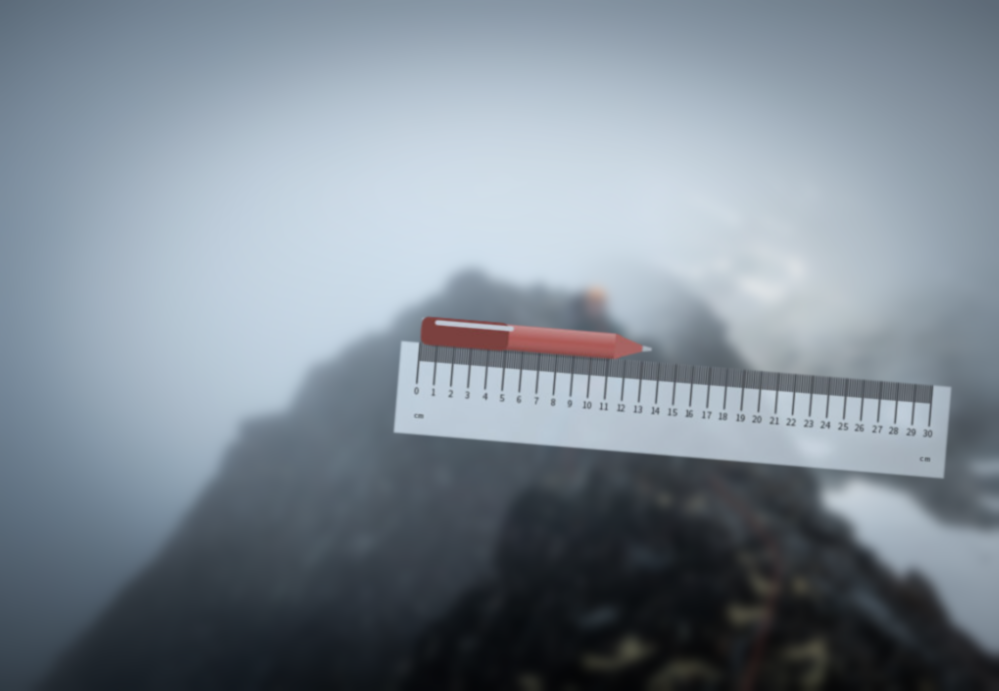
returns 13.5,cm
